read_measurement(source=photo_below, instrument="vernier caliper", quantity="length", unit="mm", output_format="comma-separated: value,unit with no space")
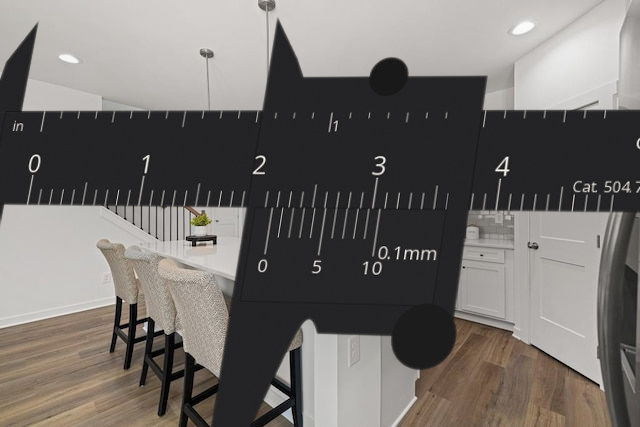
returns 21.6,mm
